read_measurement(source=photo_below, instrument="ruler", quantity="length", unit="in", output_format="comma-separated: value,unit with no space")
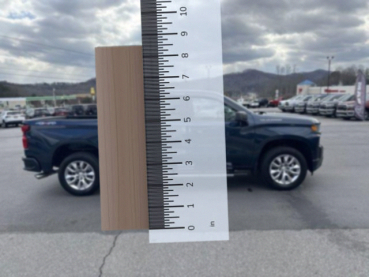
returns 8.5,in
